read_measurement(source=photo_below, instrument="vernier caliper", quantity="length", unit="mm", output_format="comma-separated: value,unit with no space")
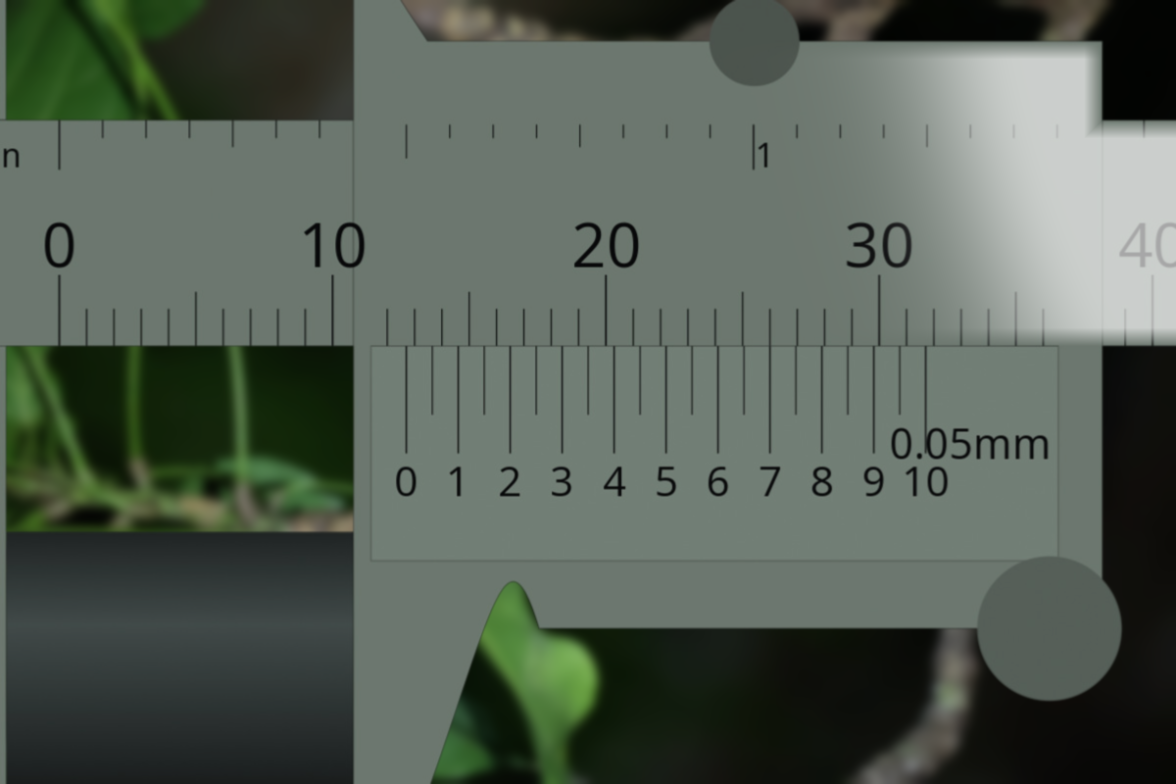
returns 12.70,mm
